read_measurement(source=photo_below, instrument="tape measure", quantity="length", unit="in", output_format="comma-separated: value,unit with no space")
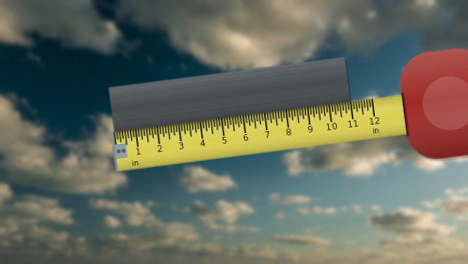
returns 11,in
